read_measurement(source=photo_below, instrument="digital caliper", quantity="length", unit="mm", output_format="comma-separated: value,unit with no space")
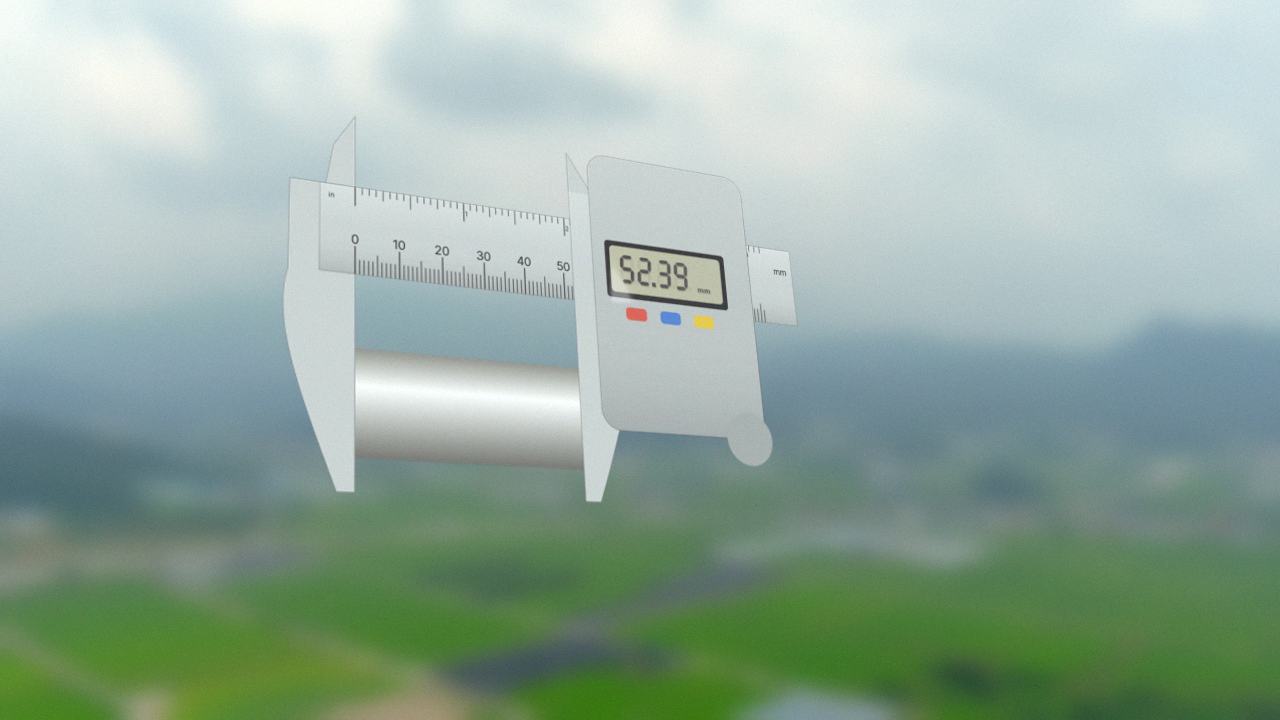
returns 52.39,mm
